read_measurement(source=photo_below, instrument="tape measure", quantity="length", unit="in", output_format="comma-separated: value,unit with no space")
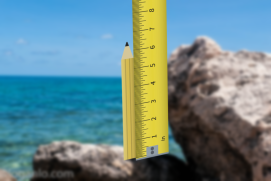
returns 6.5,in
